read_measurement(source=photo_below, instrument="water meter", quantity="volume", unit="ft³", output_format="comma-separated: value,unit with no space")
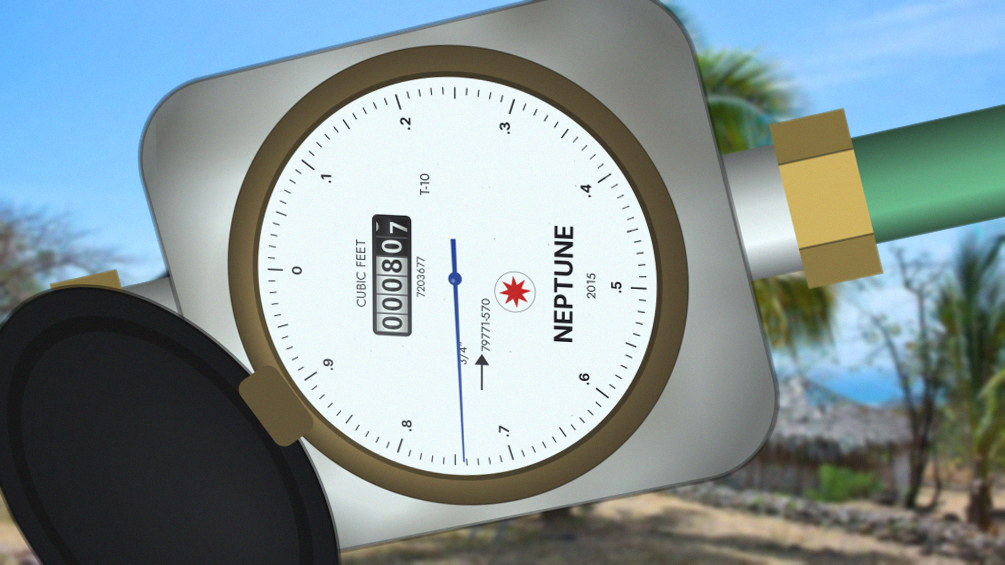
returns 806.74,ft³
